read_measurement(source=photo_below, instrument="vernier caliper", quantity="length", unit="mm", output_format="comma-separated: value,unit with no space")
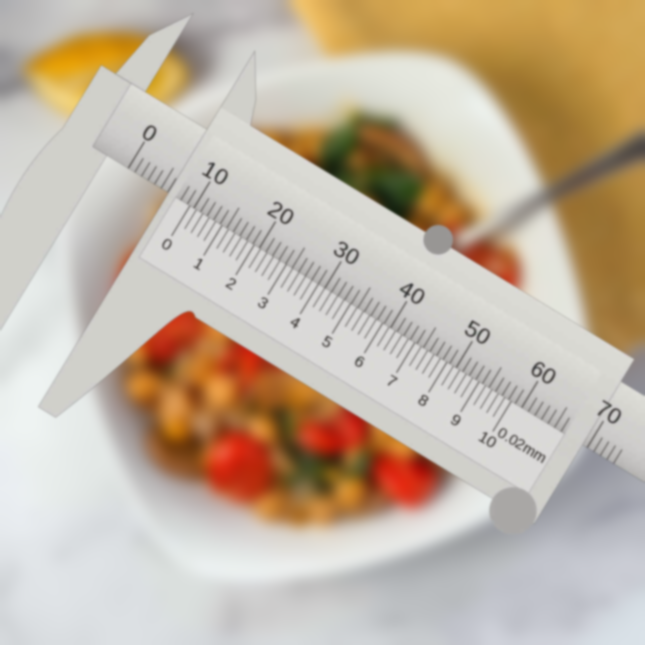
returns 9.4,mm
